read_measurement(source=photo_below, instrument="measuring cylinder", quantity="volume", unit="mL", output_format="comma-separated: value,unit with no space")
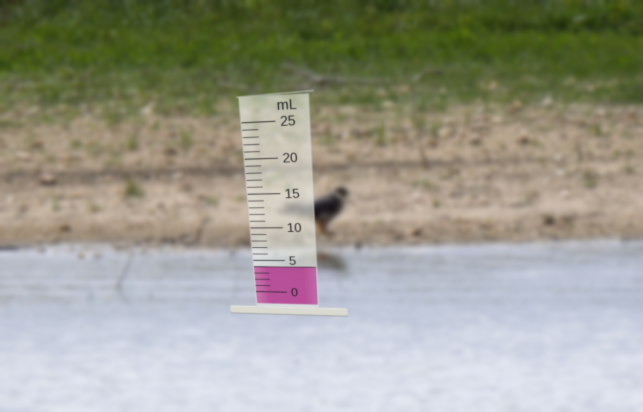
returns 4,mL
